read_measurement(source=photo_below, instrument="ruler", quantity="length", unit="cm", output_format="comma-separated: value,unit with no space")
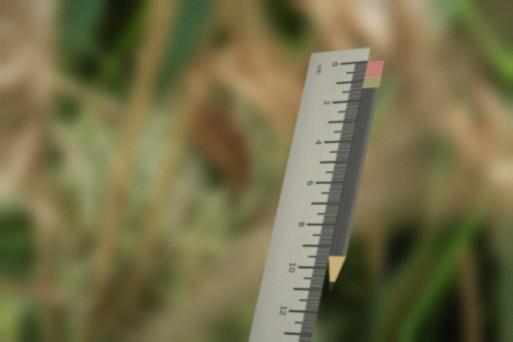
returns 11,cm
